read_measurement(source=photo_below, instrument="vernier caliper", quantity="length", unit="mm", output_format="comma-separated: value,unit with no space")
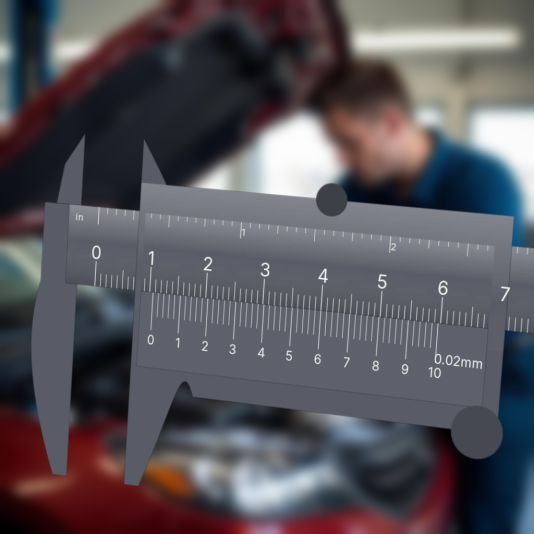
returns 10.6,mm
